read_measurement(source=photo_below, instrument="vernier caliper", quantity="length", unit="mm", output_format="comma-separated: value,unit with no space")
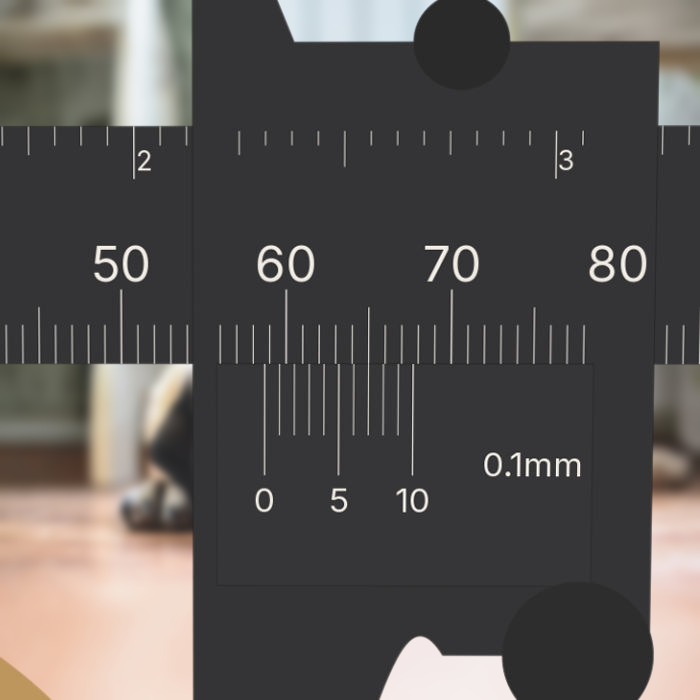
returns 58.7,mm
